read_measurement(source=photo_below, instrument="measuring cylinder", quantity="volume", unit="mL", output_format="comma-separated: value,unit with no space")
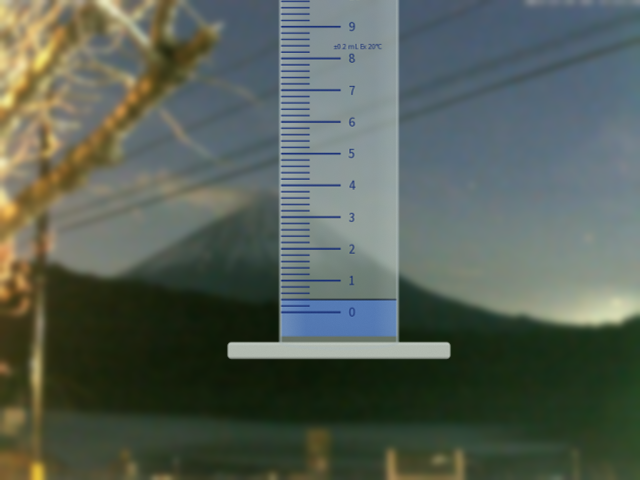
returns 0.4,mL
